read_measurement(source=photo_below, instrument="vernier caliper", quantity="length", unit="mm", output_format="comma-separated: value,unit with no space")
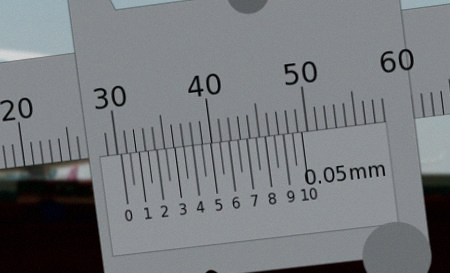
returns 30.4,mm
